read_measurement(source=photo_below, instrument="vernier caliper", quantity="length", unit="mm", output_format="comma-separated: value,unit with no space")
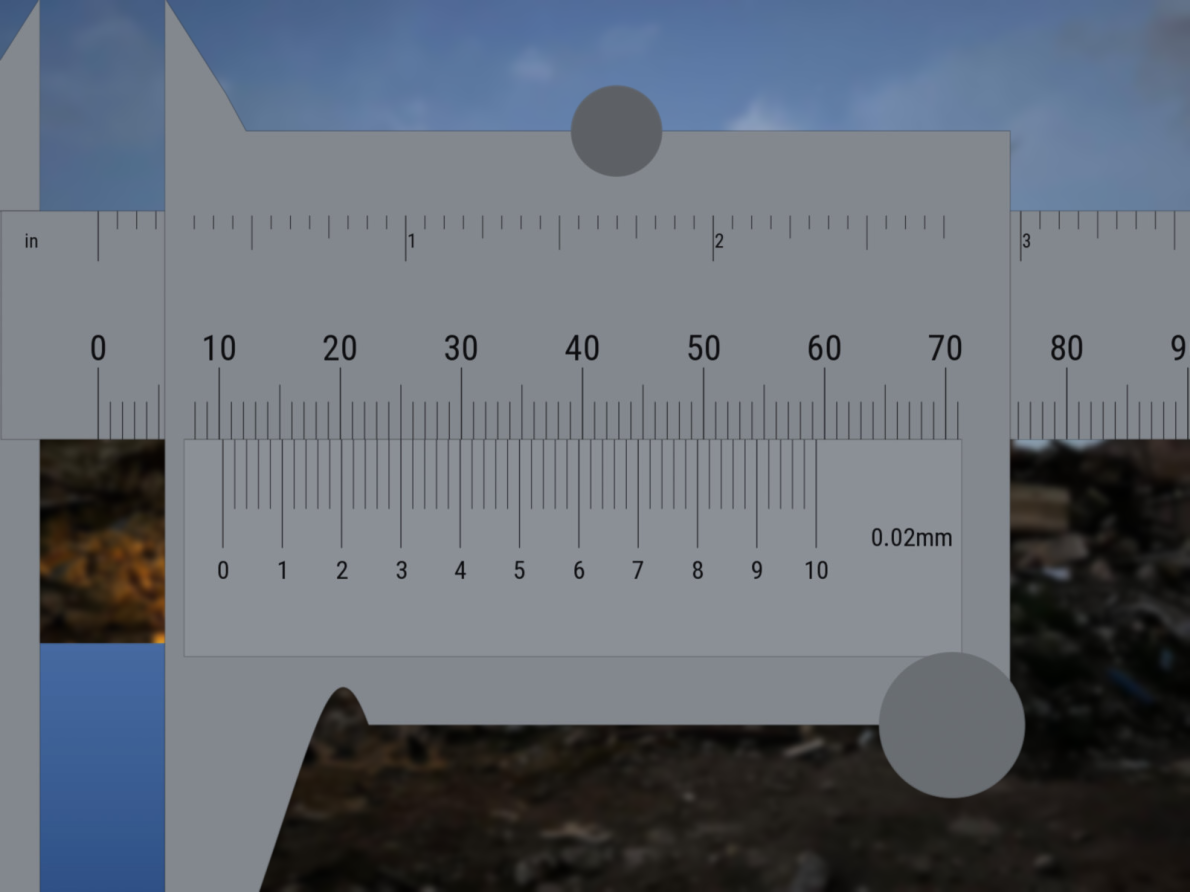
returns 10.3,mm
